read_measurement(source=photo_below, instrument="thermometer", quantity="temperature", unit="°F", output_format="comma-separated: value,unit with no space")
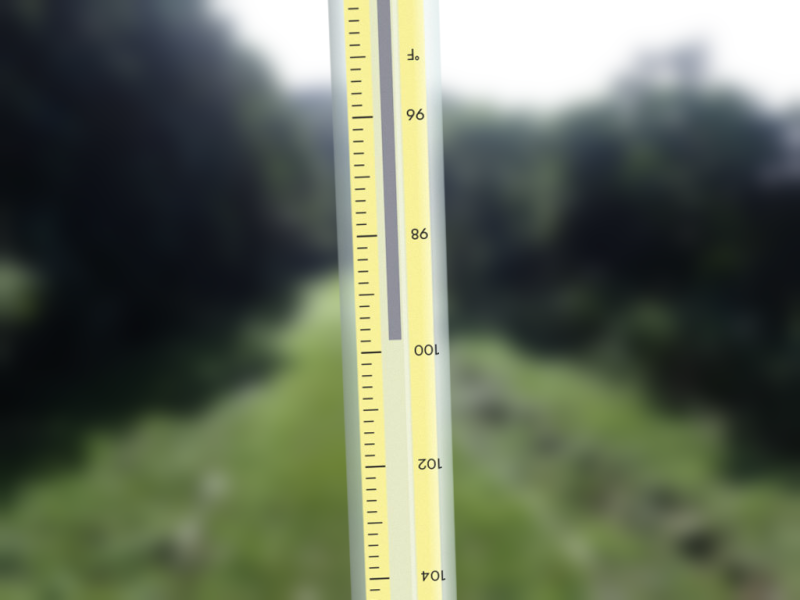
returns 99.8,°F
